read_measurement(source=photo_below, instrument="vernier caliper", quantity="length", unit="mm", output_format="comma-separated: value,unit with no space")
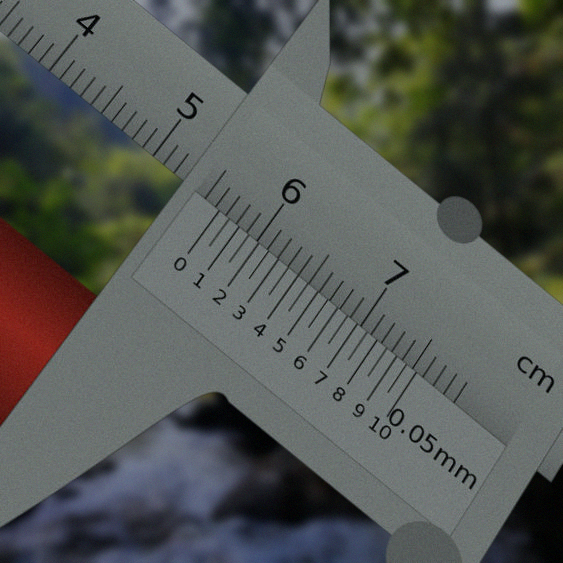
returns 56.4,mm
